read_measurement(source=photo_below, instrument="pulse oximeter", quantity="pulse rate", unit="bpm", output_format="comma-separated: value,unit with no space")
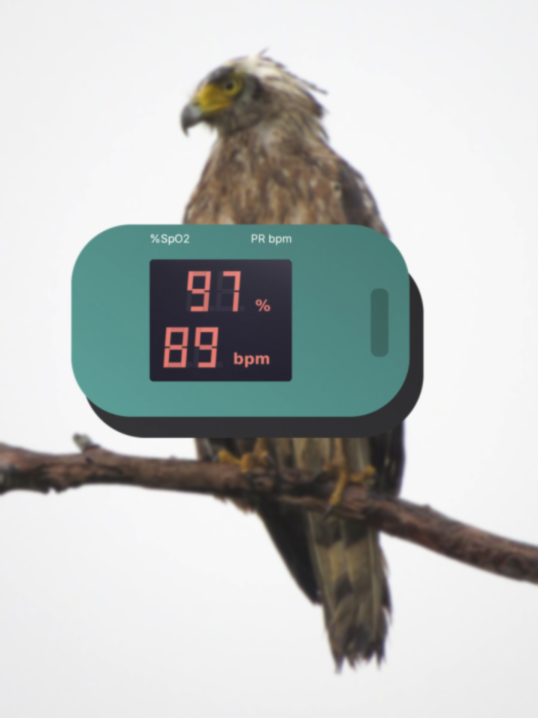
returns 89,bpm
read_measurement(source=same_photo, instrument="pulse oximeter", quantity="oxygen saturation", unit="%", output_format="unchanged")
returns 97,%
